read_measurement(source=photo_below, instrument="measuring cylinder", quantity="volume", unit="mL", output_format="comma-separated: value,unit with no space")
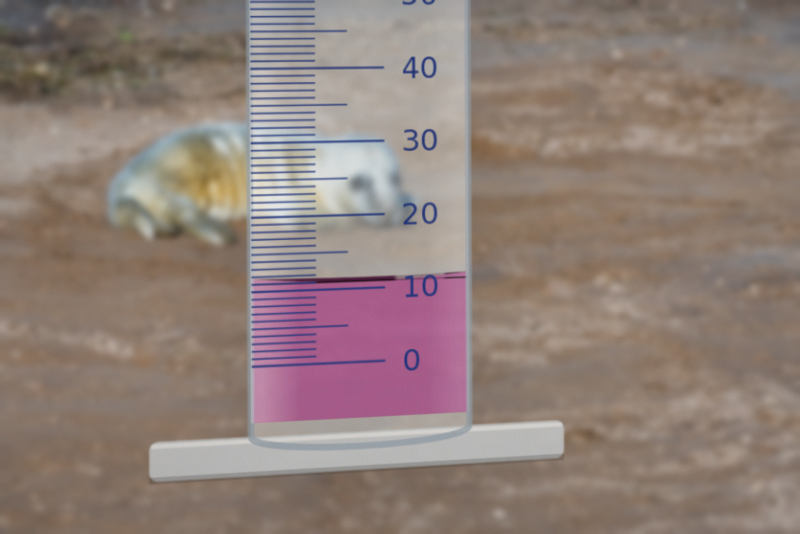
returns 11,mL
